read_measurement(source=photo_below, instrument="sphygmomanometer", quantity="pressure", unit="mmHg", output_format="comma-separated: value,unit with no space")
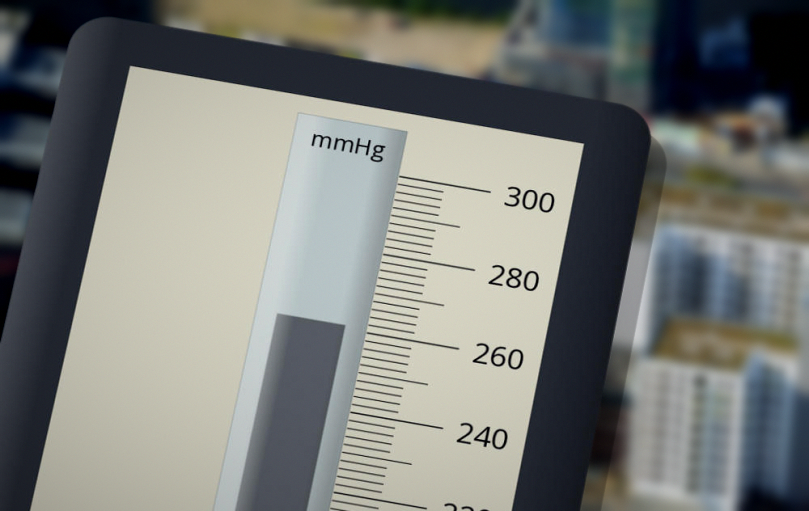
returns 261,mmHg
